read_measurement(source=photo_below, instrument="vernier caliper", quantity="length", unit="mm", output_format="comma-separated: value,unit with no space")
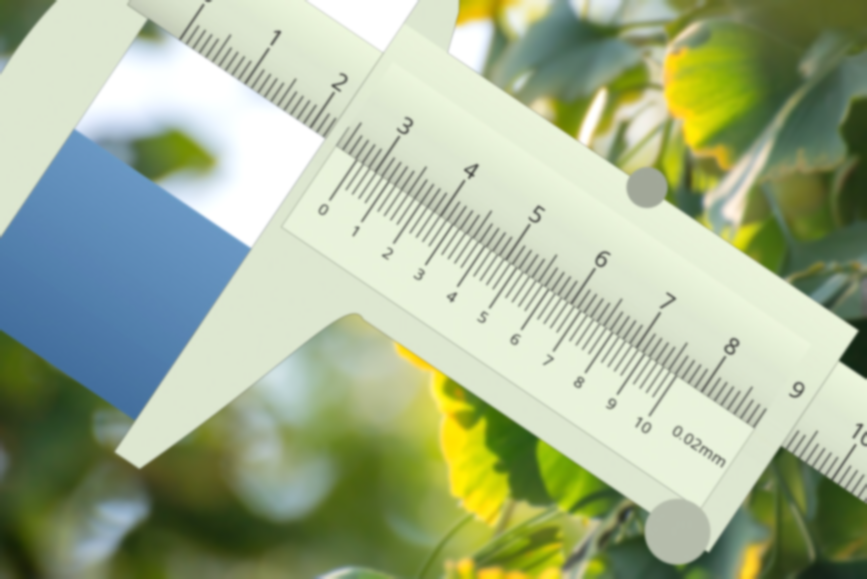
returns 27.2,mm
